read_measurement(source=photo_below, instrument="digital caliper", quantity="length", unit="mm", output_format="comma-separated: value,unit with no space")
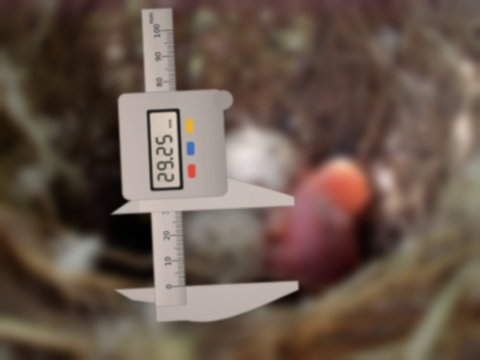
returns 29.25,mm
